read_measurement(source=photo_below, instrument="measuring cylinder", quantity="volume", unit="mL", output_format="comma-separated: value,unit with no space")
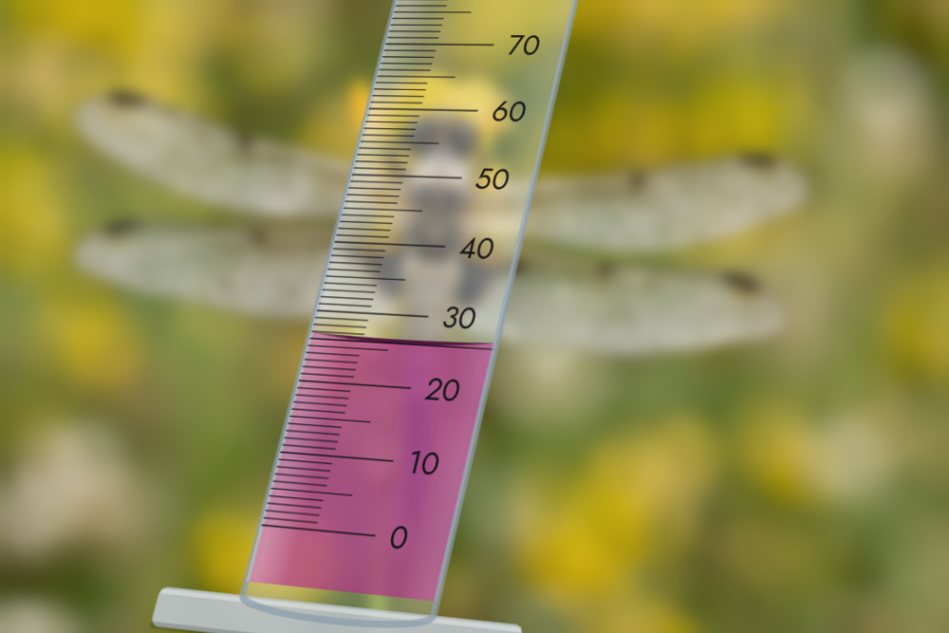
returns 26,mL
